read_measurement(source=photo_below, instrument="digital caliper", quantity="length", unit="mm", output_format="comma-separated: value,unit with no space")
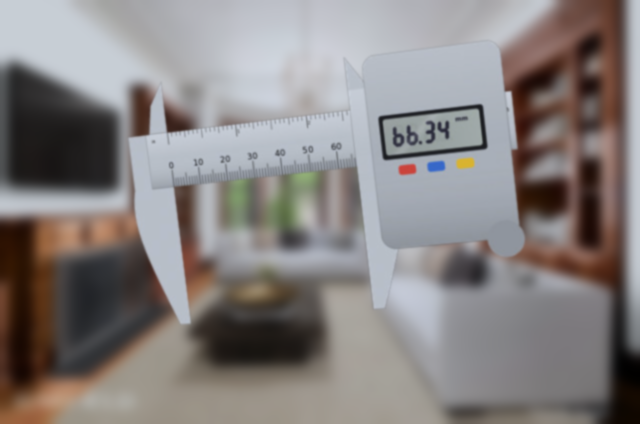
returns 66.34,mm
